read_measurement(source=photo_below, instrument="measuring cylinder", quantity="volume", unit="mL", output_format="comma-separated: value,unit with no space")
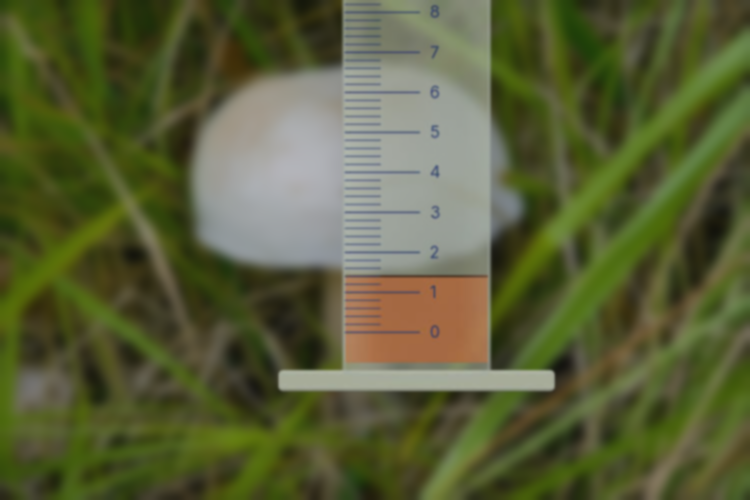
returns 1.4,mL
